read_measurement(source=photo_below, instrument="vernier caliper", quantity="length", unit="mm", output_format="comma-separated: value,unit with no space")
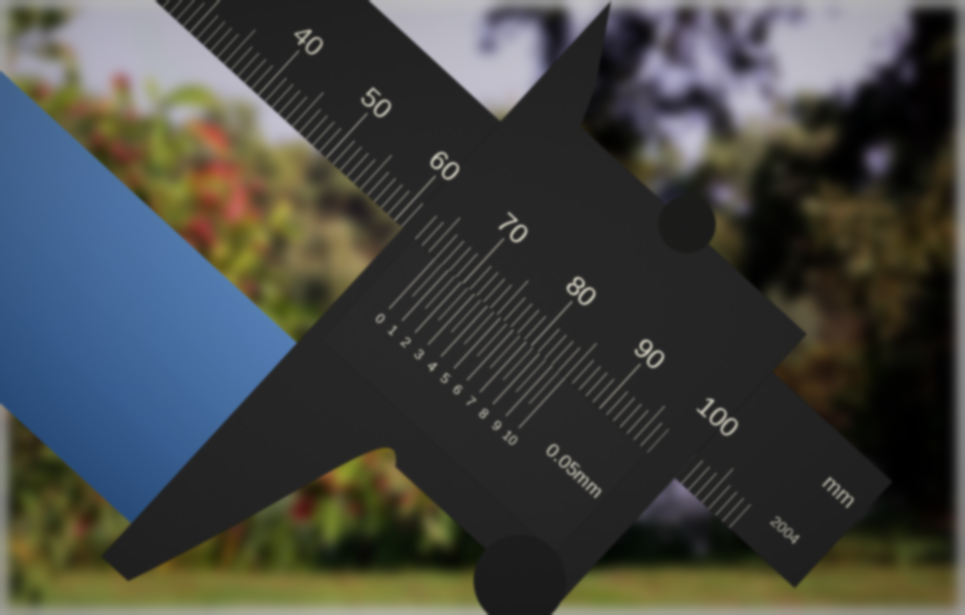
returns 66.0,mm
